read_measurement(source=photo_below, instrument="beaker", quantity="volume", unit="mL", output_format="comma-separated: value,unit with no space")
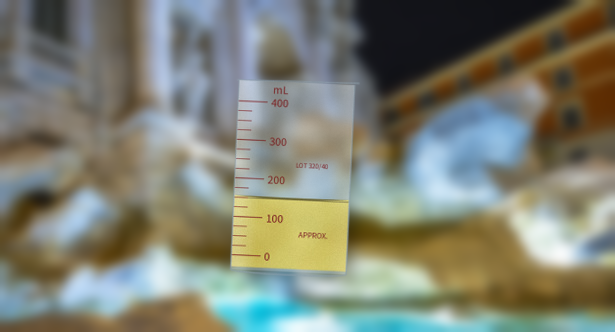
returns 150,mL
